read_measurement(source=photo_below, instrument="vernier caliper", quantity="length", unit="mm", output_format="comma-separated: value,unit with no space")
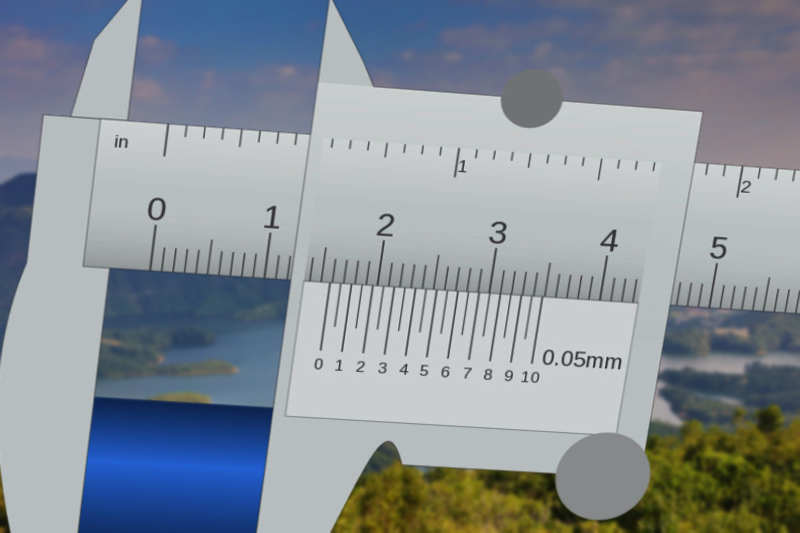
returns 15.8,mm
